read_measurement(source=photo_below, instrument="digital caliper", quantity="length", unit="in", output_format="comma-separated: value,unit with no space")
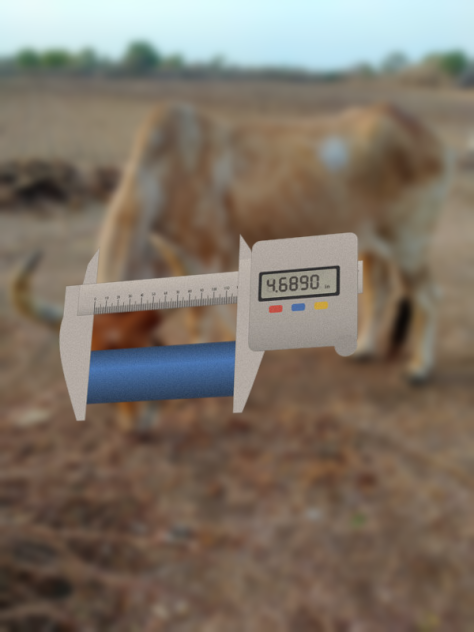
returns 4.6890,in
